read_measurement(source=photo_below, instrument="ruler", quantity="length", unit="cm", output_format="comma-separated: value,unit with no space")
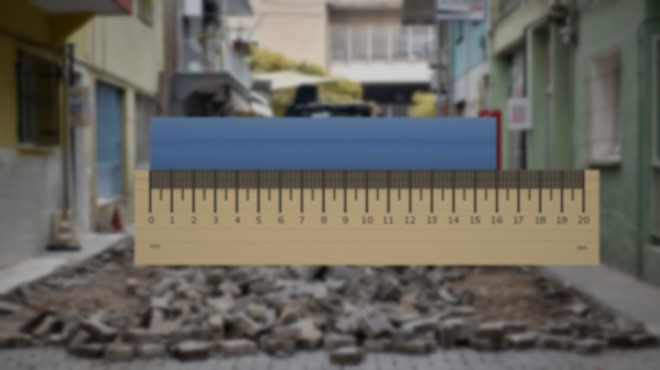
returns 16,cm
